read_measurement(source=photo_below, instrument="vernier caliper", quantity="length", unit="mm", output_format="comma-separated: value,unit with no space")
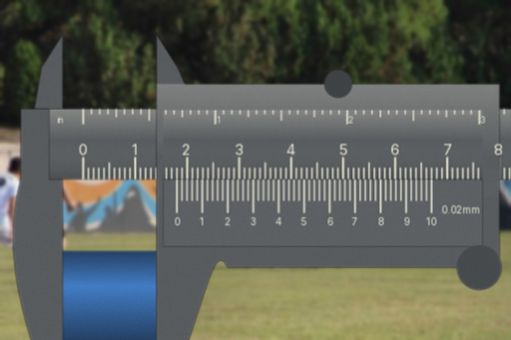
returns 18.0,mm
